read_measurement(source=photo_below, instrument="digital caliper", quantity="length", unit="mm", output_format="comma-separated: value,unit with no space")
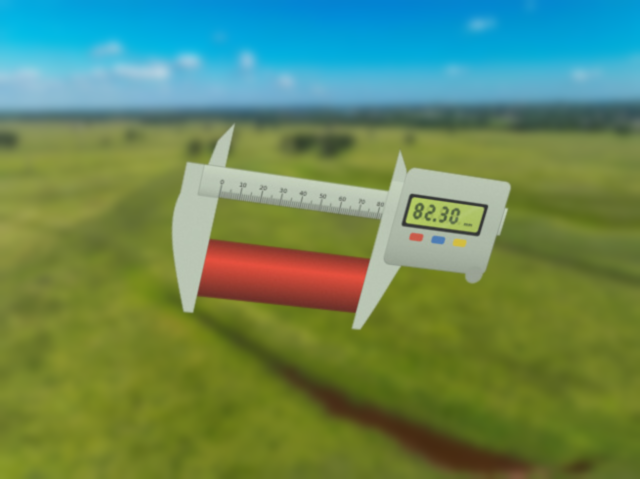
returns 82.30,mm
